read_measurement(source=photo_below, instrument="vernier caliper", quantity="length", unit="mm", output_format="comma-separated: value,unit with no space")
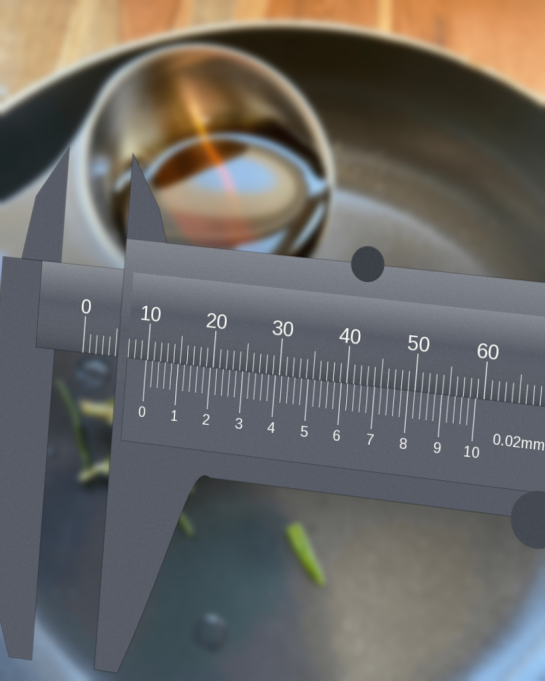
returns 9.8,mm
